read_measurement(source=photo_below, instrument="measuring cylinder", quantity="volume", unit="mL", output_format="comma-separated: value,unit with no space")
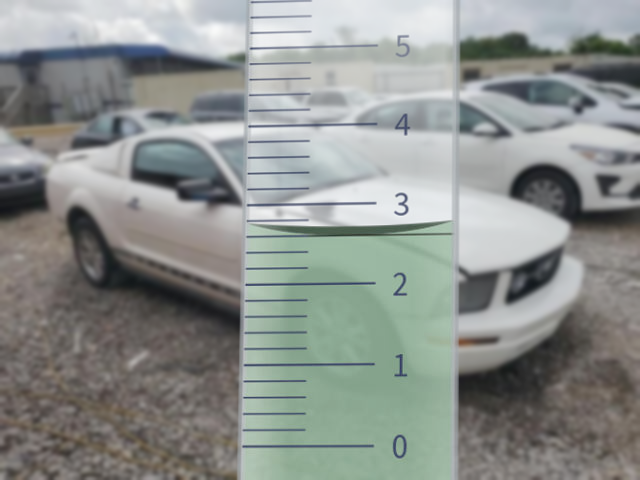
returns 2.6,mL
